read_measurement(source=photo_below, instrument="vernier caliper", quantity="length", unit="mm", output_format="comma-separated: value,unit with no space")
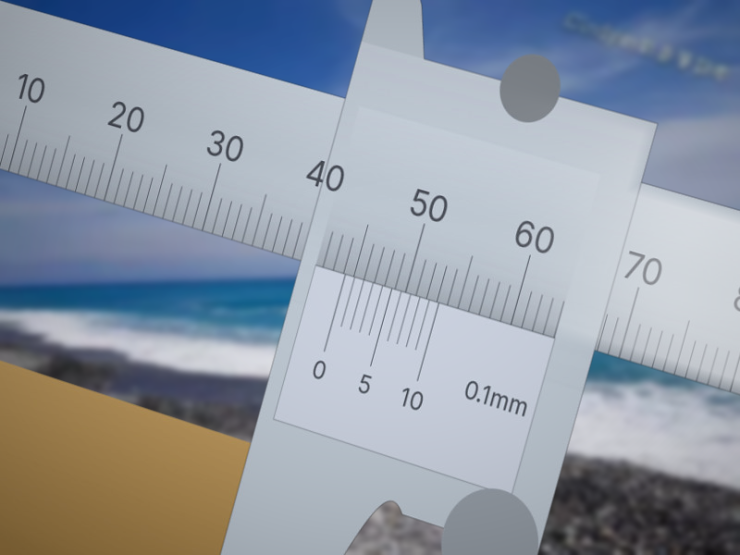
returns 44.2,mm
